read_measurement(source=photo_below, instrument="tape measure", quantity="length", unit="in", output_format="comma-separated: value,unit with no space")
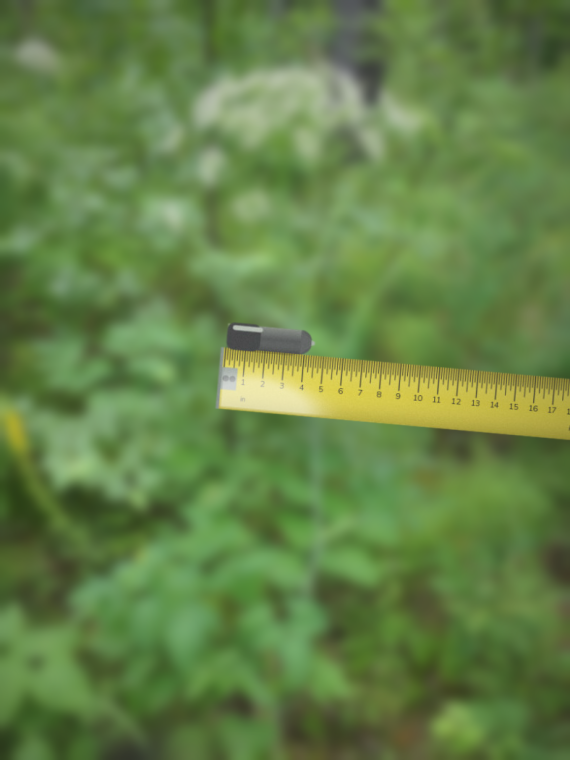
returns 4.5,in
